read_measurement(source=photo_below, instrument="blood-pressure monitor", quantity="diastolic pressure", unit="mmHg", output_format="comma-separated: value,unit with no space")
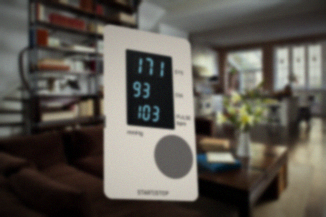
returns 93,mmHg
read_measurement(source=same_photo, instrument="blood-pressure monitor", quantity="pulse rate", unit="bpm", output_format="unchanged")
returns 103,bpm
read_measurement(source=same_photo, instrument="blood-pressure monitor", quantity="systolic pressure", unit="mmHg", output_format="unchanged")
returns 171,mmHg
